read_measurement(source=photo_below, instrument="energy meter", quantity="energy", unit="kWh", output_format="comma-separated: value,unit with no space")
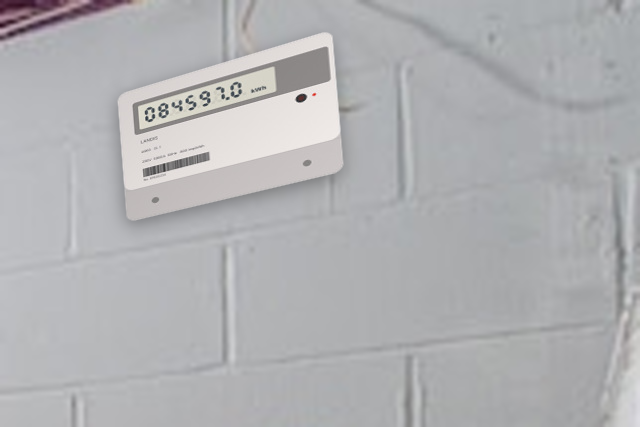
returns 84597.0,kWh
